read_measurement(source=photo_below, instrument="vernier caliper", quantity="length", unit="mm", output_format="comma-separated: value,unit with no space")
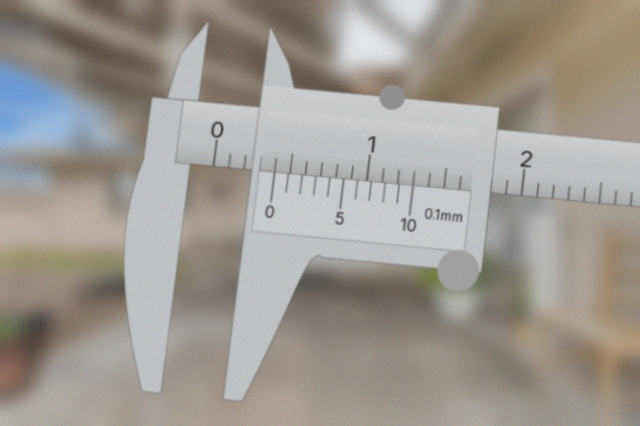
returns 4.0,mm
